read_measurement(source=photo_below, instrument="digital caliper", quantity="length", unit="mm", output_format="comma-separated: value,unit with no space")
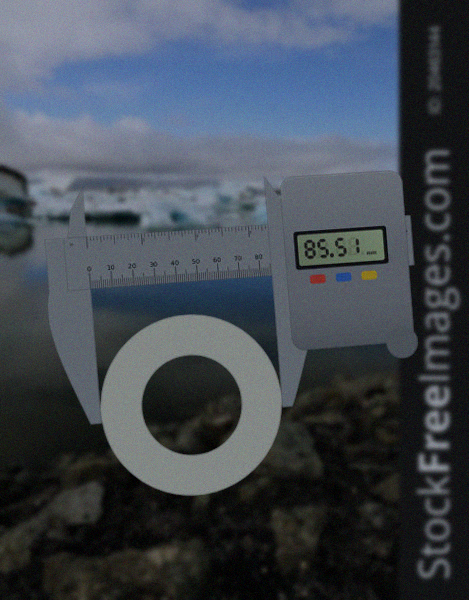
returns 85.51,mm
